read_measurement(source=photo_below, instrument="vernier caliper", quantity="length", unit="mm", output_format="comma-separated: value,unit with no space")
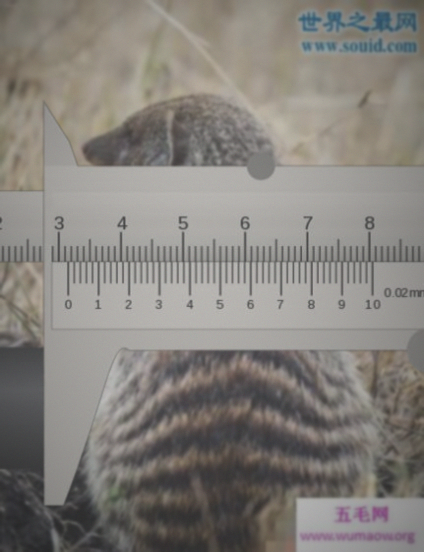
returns 31.5,mm
